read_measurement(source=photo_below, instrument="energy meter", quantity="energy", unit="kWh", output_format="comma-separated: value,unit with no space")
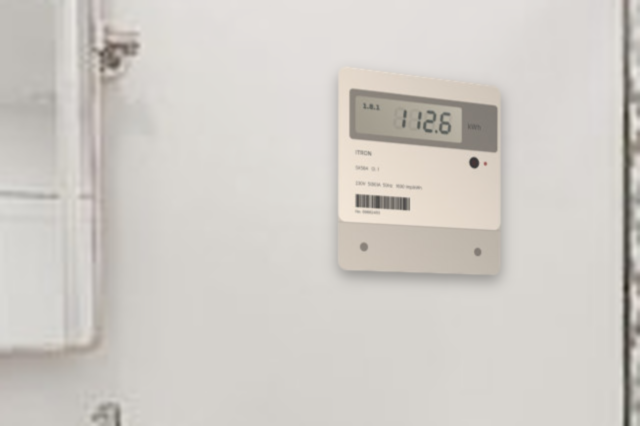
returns 112.6,kWh
